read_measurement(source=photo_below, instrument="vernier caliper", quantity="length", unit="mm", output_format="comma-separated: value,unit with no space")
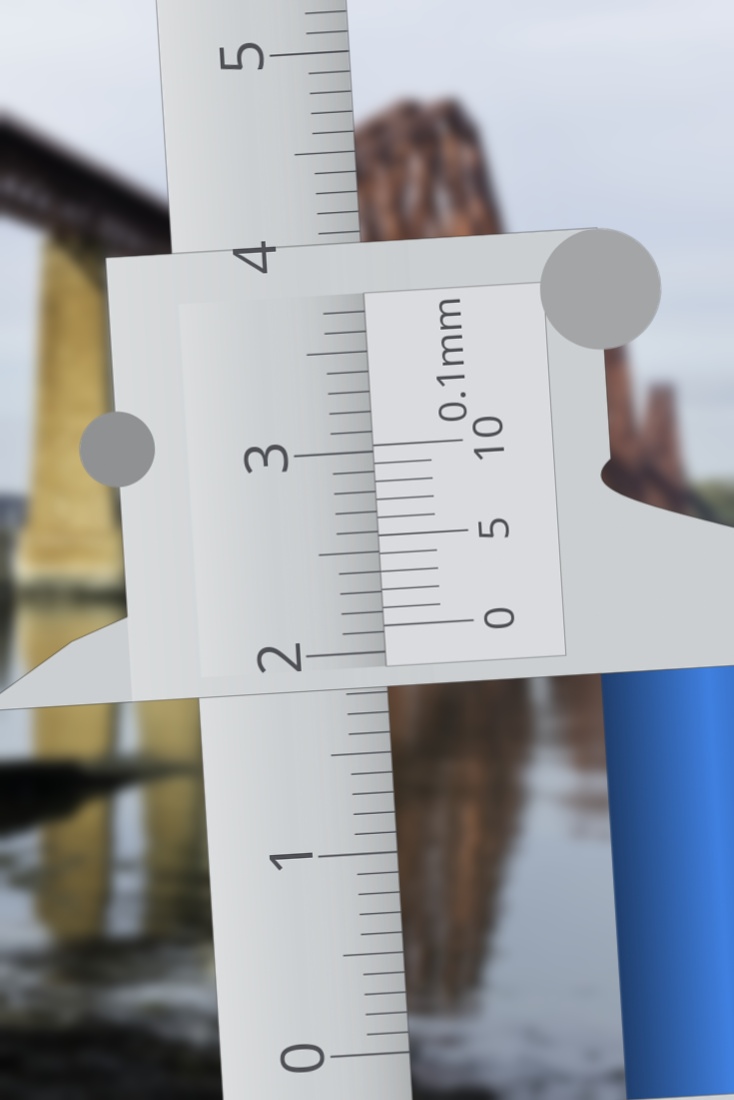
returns 21.3,mm
